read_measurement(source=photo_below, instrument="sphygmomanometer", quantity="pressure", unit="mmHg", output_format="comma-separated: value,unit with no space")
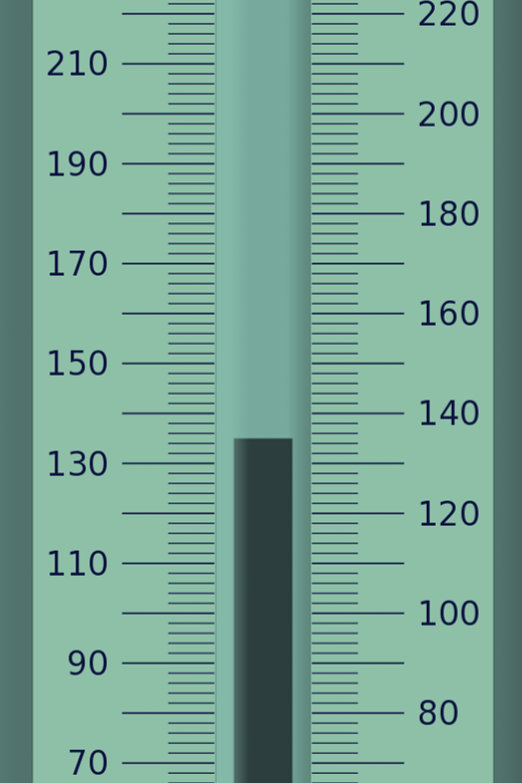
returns 135,mmHg
